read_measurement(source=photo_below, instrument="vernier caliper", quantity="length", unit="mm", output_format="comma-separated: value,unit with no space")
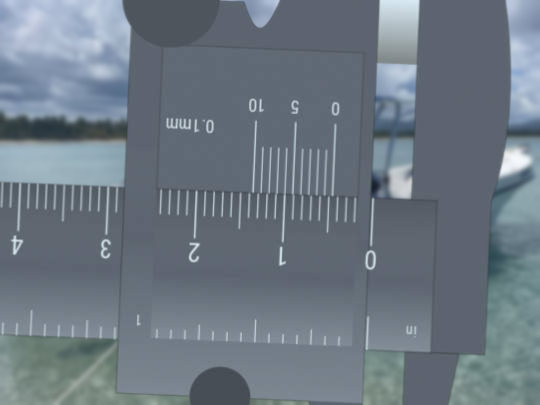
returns 4.6,mm
